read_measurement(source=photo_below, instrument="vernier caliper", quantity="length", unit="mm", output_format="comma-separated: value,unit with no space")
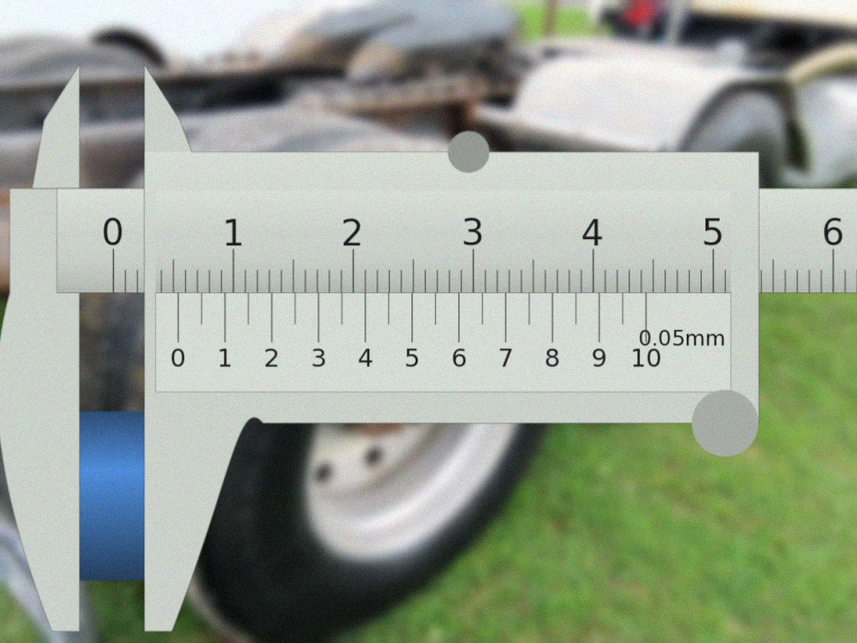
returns 5.4,mm
